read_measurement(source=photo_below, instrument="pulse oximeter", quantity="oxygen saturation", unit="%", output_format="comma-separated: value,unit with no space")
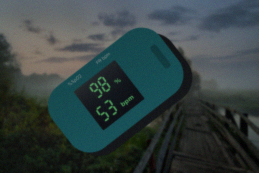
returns 98,%
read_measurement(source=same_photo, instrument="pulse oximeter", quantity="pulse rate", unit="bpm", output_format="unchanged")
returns 53,bpm
